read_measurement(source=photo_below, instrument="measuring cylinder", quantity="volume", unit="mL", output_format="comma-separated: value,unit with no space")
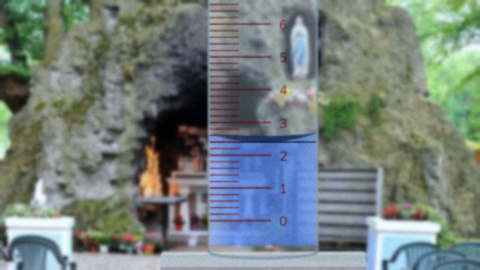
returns 2.4,mL
